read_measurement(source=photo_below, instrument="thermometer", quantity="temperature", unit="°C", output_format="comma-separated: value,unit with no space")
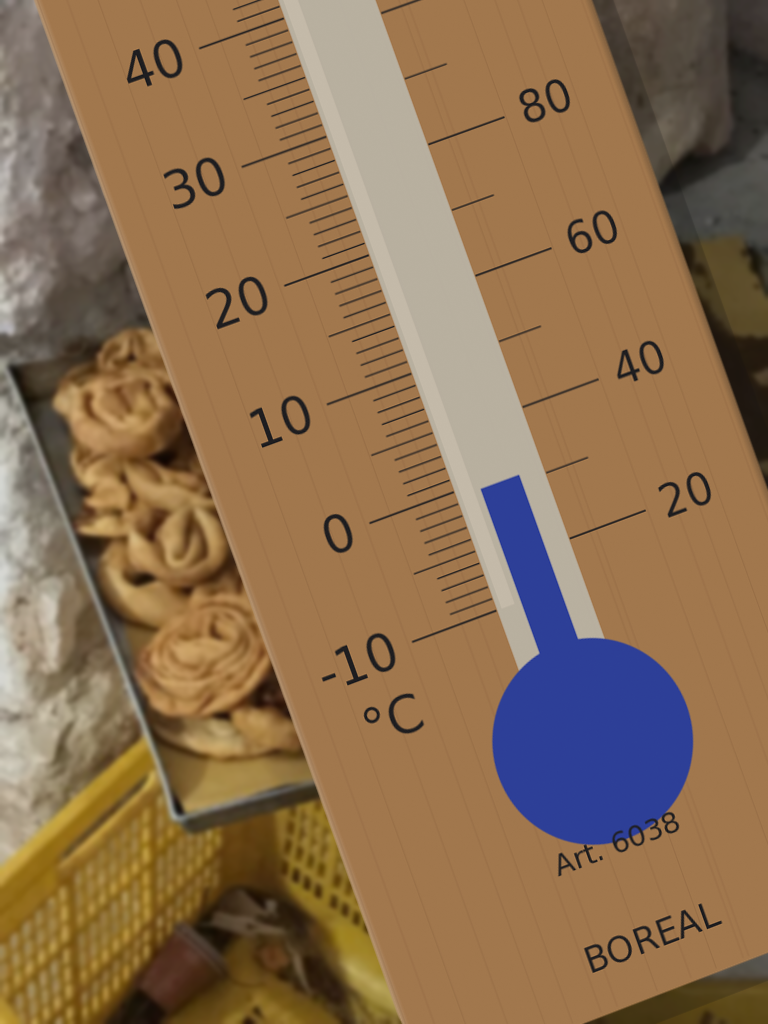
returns -0.5,°C
